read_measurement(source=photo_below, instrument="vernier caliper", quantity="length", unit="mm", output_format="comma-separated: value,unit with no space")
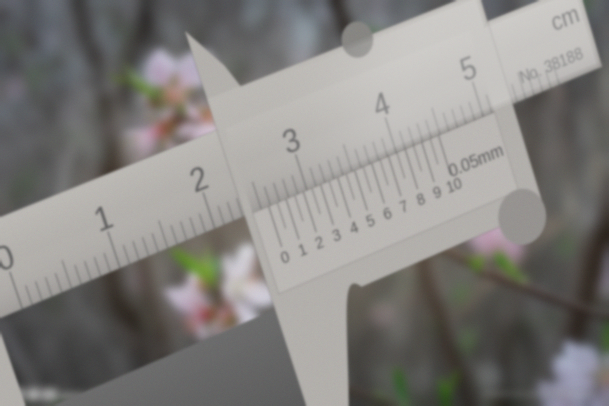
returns 25.8,mm
